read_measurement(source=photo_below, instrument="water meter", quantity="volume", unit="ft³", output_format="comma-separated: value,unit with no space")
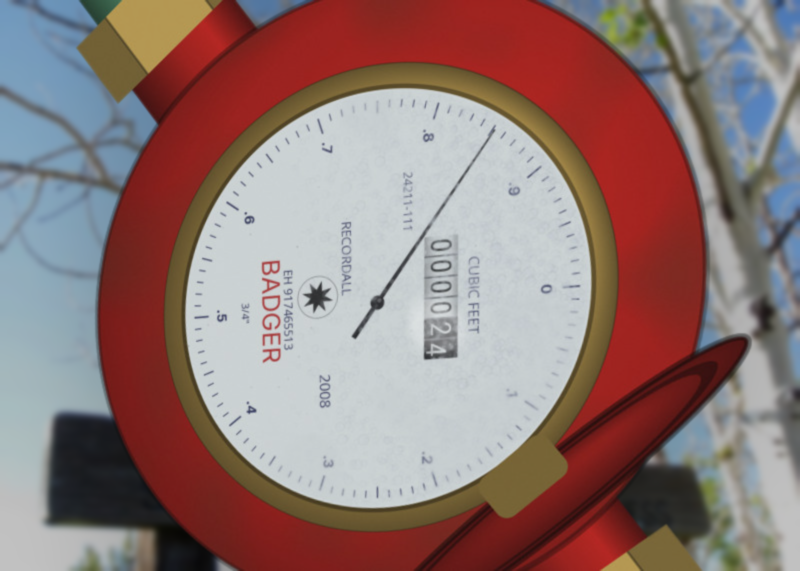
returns 23.85,ft³
